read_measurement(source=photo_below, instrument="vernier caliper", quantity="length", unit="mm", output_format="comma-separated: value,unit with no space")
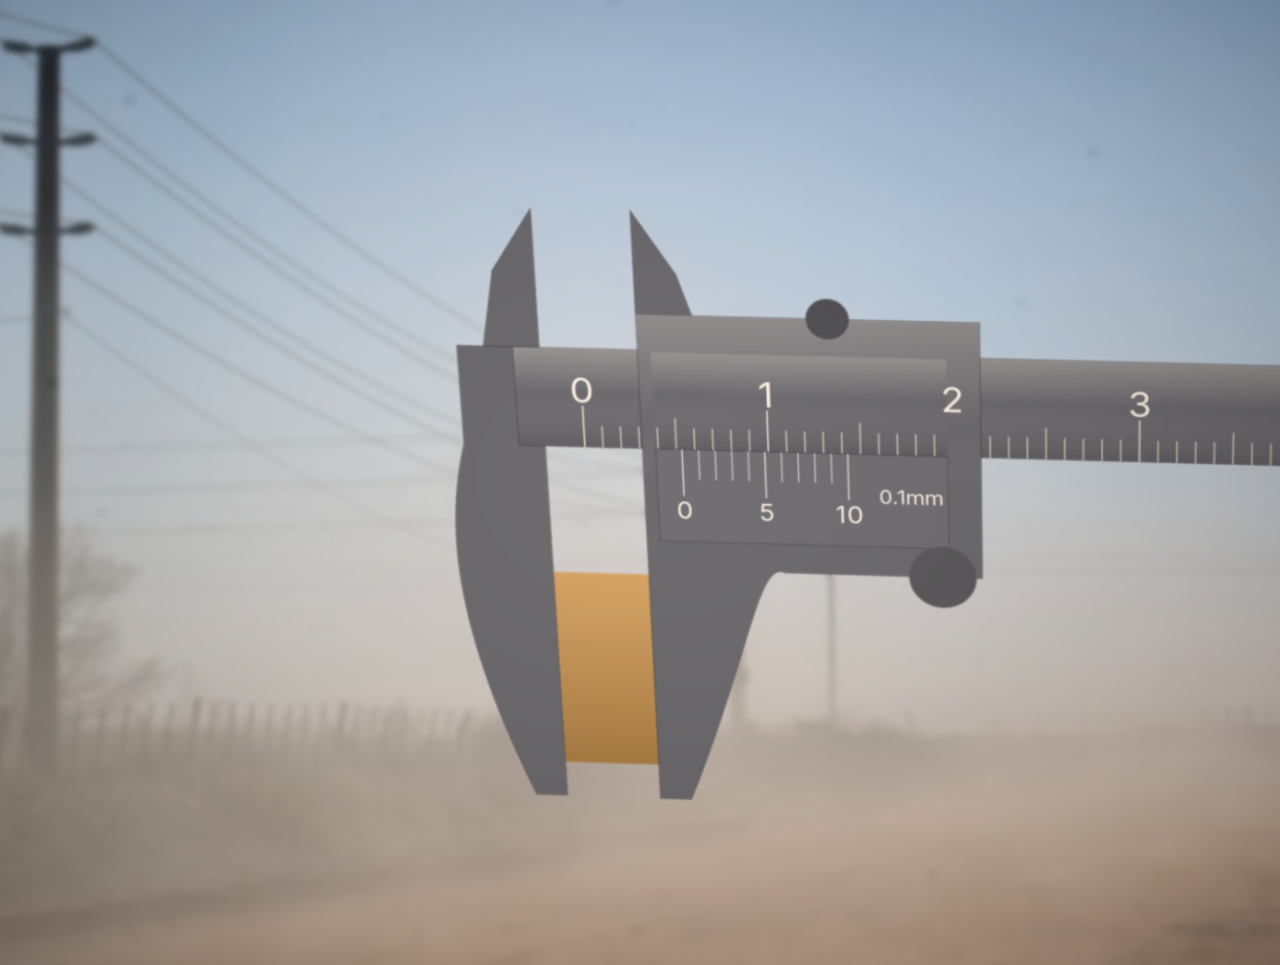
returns 5.3,mm
